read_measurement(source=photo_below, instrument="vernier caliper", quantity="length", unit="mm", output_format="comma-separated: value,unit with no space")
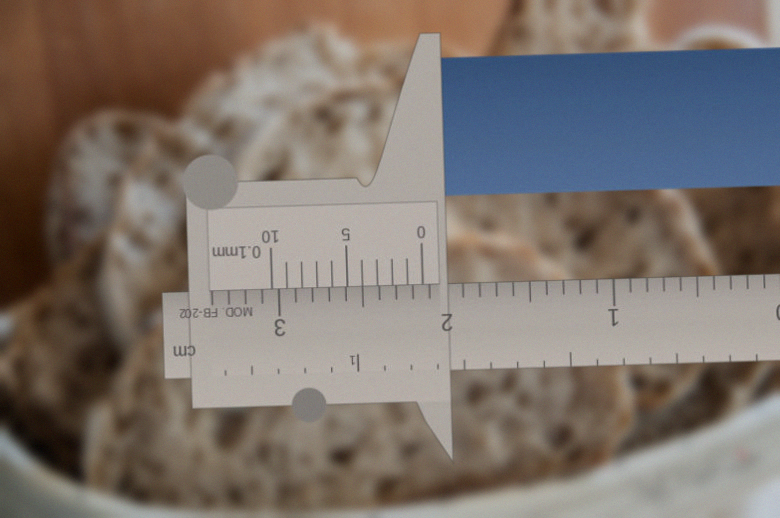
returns 21.4,mm
